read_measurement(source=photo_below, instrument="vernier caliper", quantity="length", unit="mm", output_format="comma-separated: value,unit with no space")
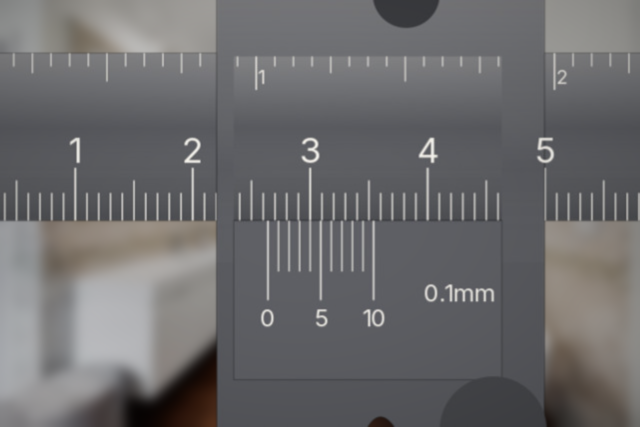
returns 26.4,mm
